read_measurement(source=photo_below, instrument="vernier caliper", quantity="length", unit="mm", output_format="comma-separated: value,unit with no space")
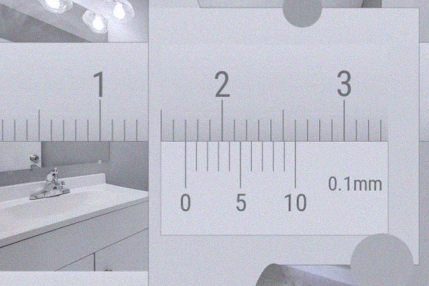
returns 17.0,mm
